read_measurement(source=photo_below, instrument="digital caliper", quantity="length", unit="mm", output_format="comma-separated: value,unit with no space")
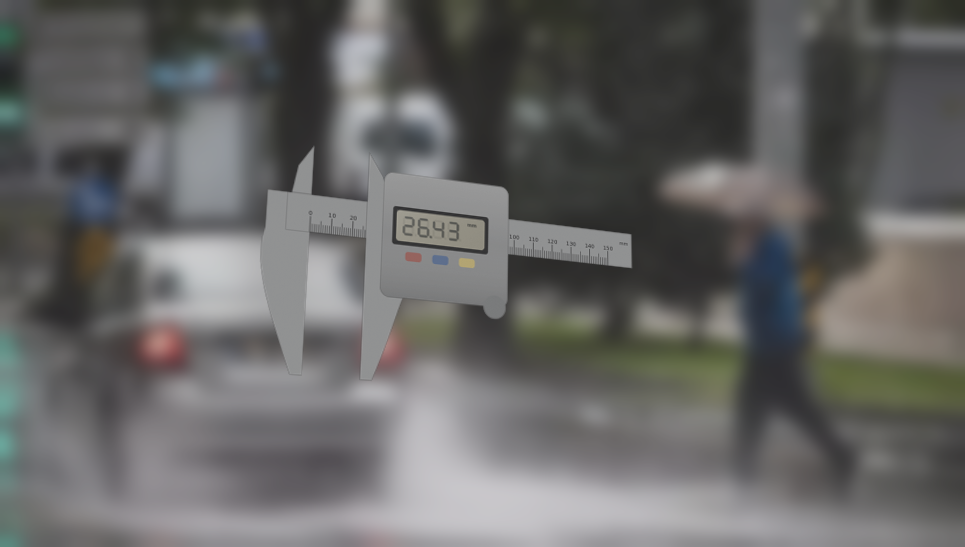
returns 26.43,mm
